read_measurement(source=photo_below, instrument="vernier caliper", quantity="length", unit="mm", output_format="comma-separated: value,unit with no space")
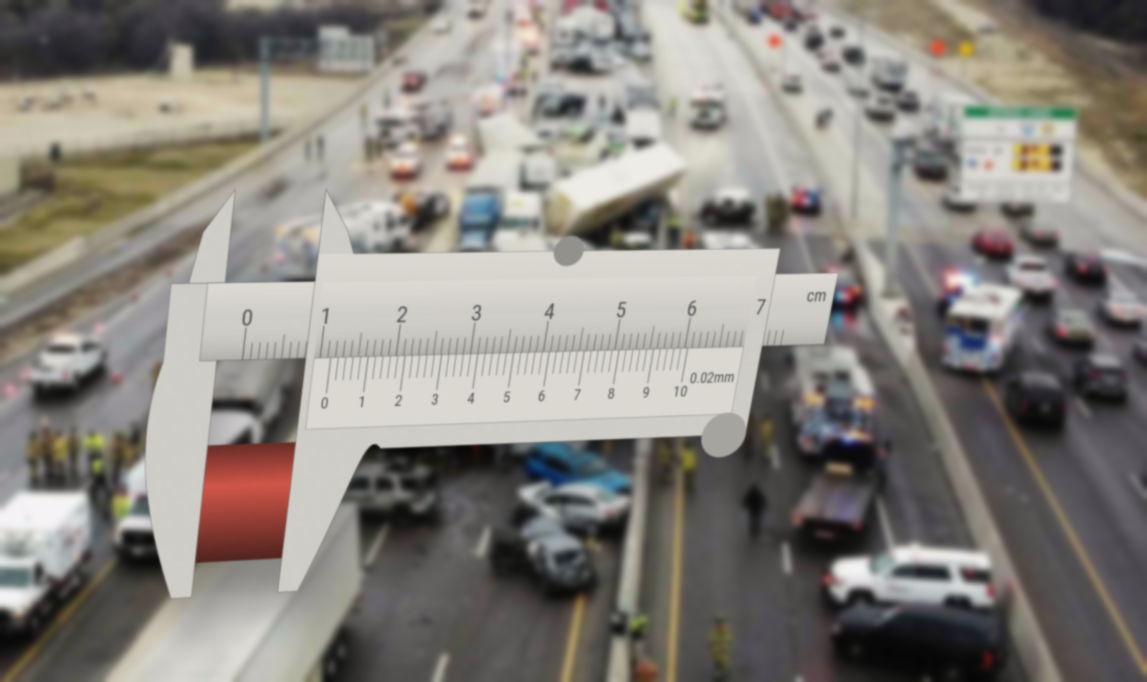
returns 11.4,mm
